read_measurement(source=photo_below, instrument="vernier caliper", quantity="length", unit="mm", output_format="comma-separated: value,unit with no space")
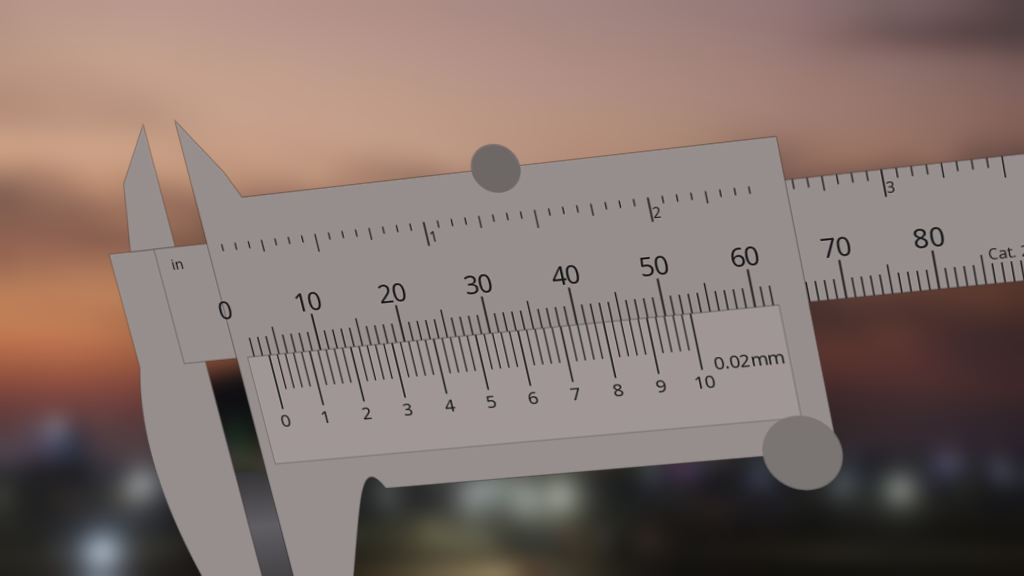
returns 3.8,mm
